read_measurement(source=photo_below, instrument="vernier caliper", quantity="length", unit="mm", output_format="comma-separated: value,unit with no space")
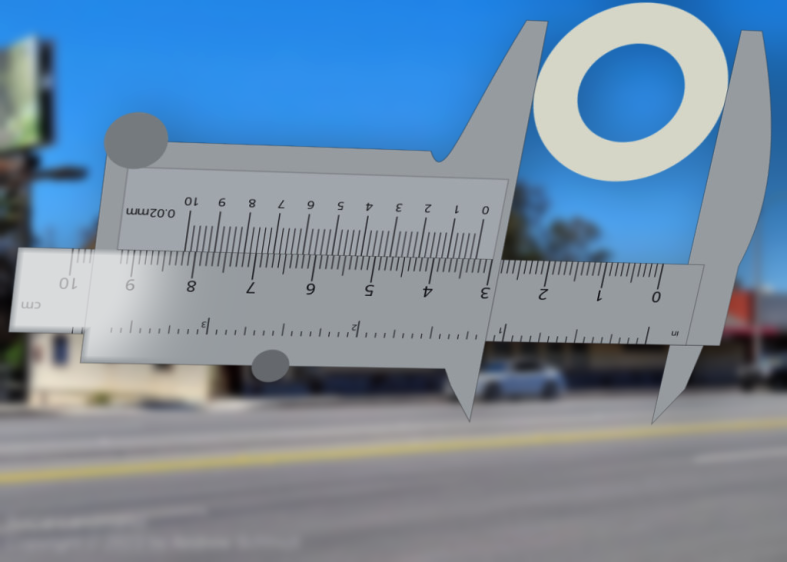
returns 32.8,mm
